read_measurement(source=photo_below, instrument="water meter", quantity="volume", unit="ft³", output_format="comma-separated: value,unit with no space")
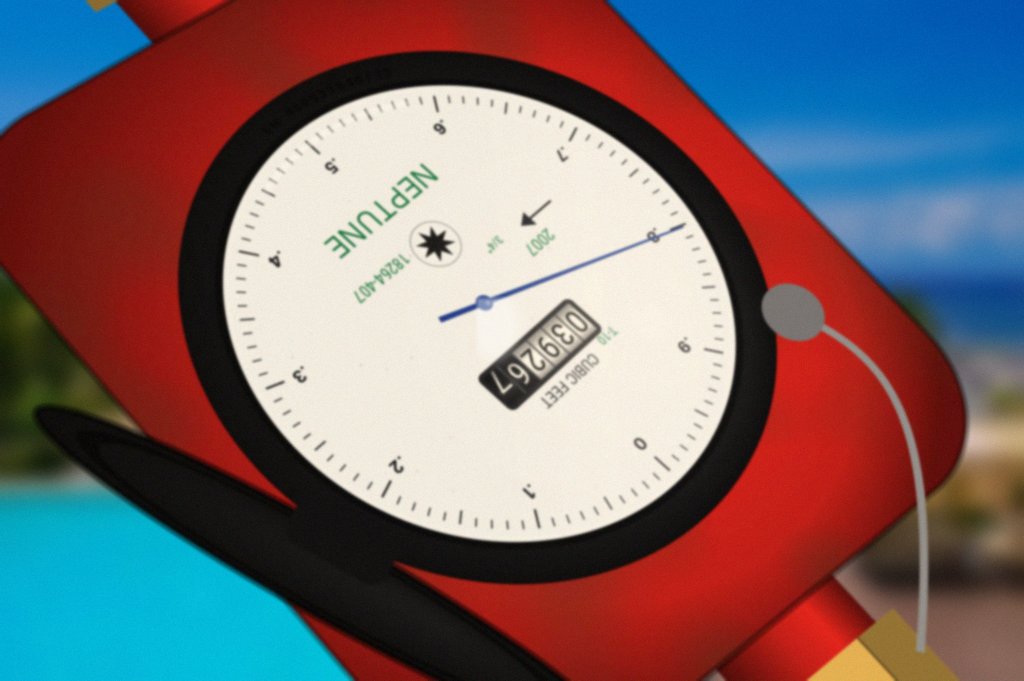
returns 39266.80,ft³
